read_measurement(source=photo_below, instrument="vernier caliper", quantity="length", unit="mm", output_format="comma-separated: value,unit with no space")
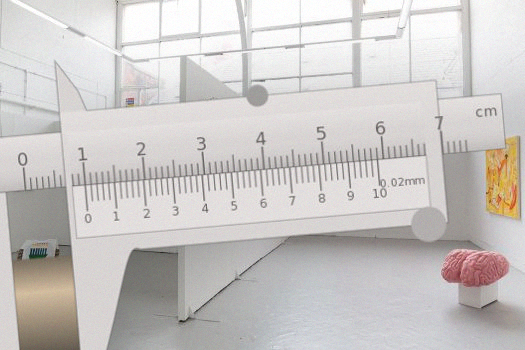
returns 10.0,mm
